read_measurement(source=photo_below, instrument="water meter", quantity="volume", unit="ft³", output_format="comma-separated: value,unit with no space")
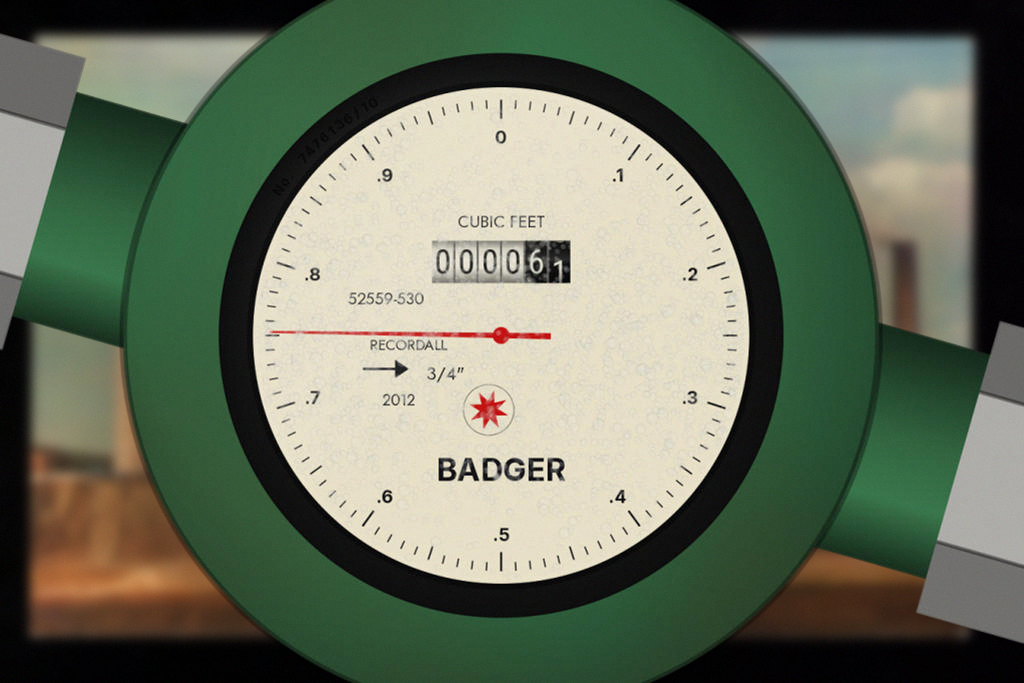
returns 60.75,ft³
